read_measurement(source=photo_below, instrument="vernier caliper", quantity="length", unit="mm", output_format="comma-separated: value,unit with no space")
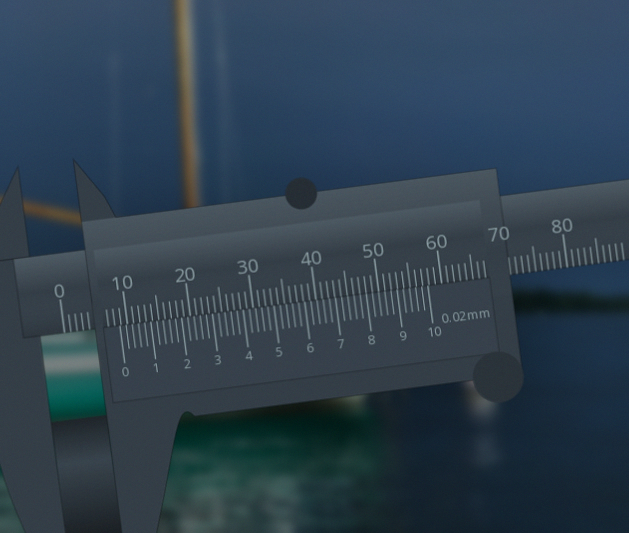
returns 8.8,mm
